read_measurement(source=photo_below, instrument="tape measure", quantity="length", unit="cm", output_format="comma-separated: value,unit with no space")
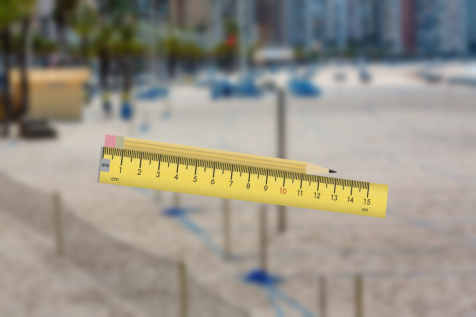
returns 13,cm
